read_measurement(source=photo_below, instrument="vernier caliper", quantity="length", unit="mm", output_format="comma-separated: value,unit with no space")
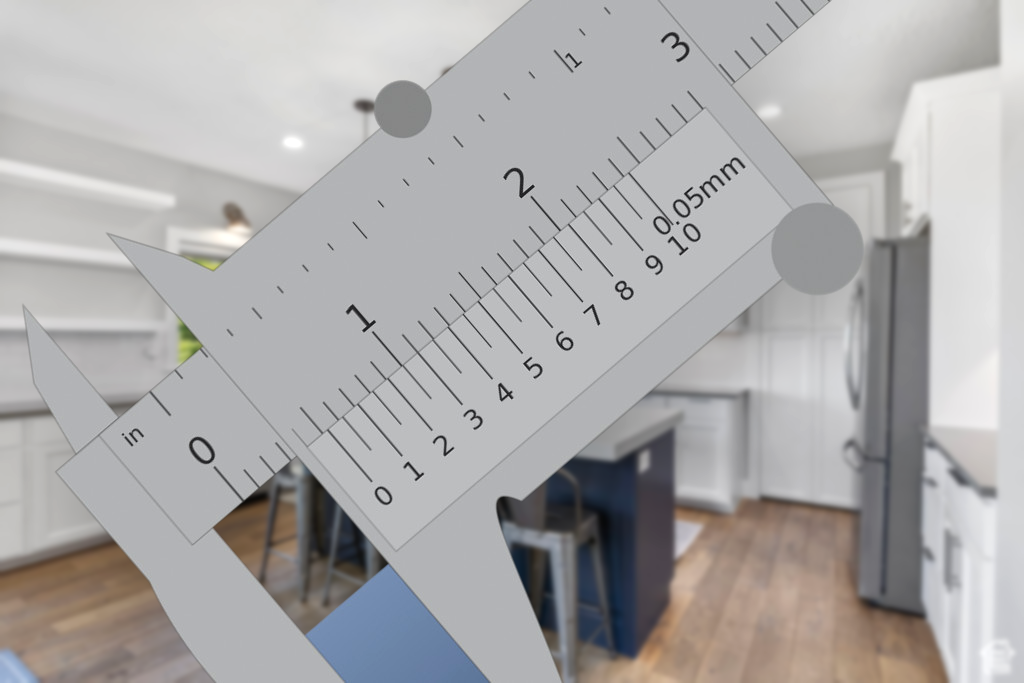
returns 5.3,mm
